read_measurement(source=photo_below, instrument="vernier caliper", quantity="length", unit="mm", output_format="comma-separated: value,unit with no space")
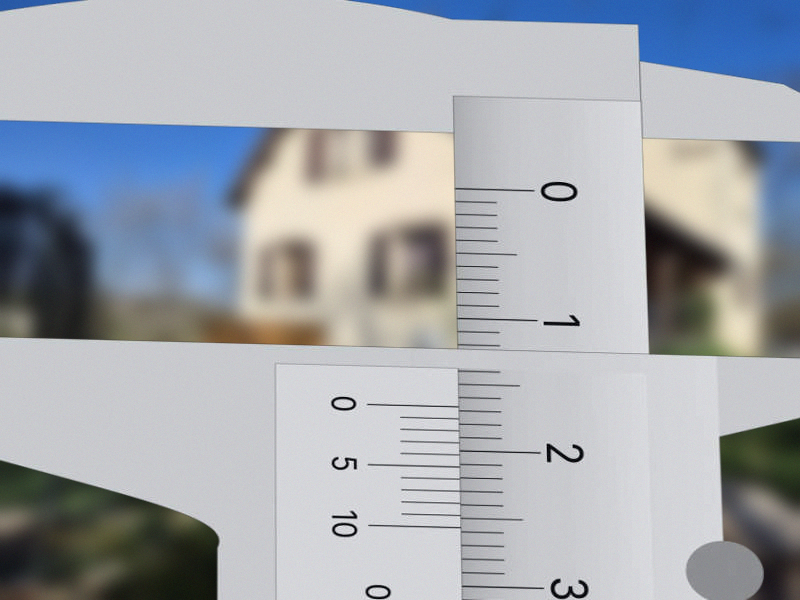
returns 16.7,mm
